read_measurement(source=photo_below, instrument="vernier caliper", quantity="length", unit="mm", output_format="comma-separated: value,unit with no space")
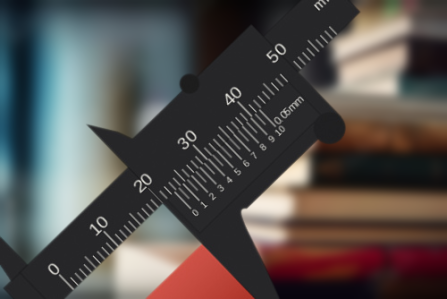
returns 22.6,mm
